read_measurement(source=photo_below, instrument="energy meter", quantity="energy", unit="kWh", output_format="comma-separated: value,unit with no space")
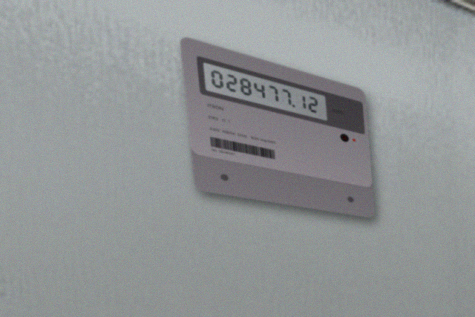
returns 28477.12,kWh
